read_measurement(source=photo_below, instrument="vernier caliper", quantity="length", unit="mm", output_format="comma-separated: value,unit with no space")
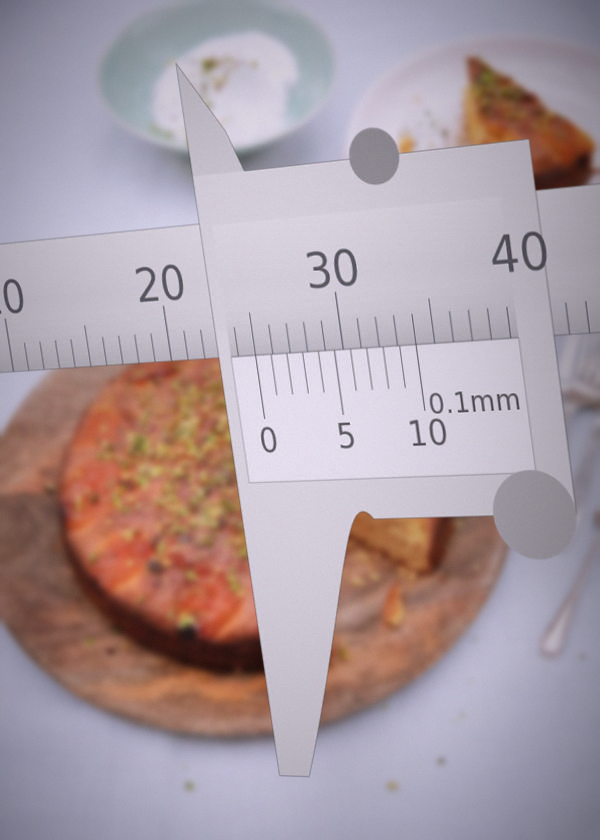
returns 25.0,mm
